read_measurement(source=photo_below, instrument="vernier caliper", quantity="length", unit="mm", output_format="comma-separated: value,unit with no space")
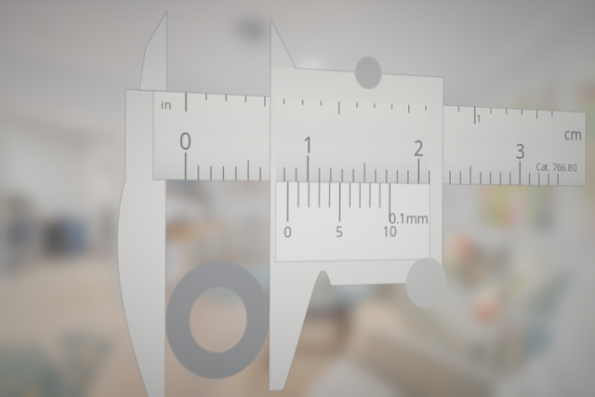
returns 8.3,mm
